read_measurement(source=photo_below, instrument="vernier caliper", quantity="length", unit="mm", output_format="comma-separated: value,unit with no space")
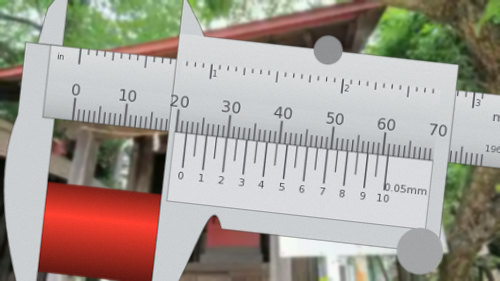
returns 22.0,mm
